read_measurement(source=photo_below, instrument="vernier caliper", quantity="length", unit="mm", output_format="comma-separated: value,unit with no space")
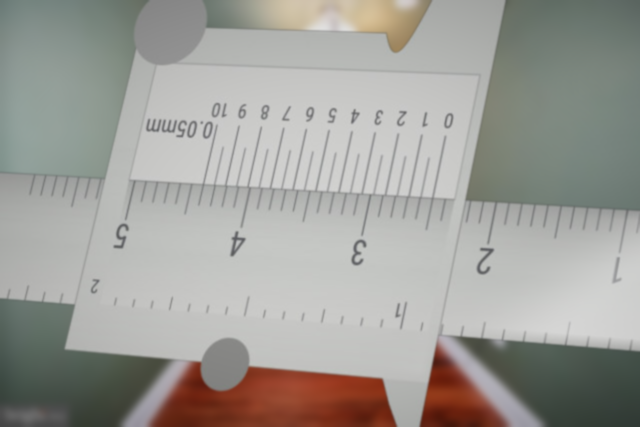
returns 25.0,mm
